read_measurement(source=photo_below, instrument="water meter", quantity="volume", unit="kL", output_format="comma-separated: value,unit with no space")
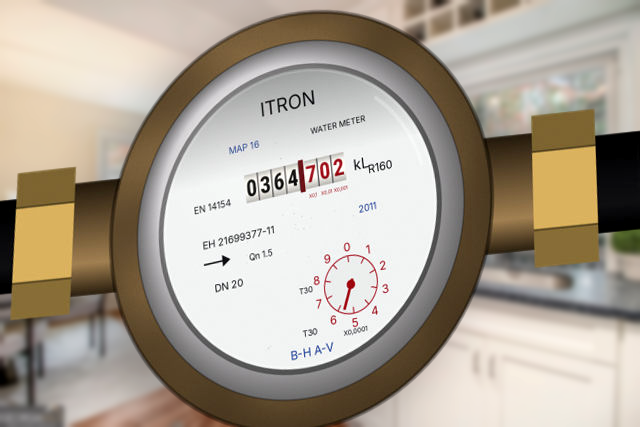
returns 364.7025,kL
